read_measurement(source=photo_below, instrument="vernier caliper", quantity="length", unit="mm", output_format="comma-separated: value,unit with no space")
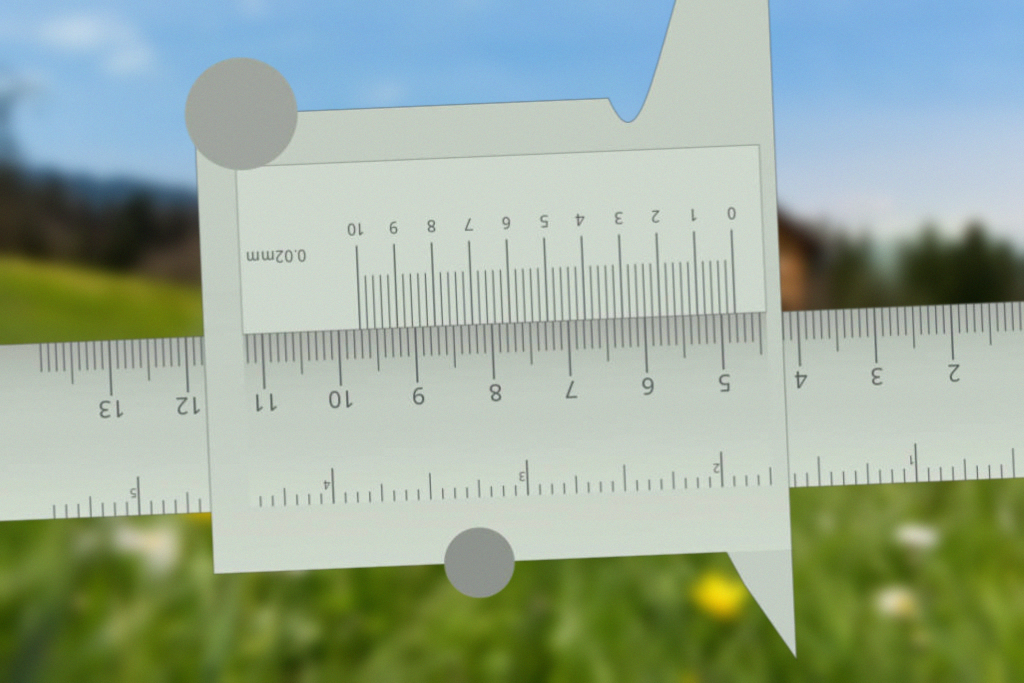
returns 48.2,mm
